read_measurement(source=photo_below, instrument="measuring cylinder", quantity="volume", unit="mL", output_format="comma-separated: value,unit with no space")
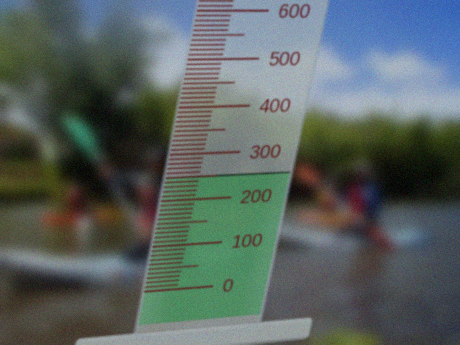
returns 250,mL
